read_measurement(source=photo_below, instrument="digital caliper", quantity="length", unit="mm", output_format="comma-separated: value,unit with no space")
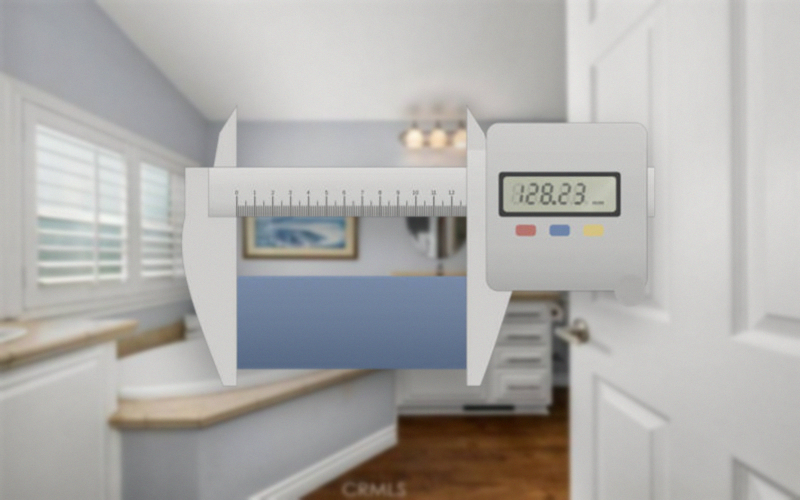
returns 128.23,mm
